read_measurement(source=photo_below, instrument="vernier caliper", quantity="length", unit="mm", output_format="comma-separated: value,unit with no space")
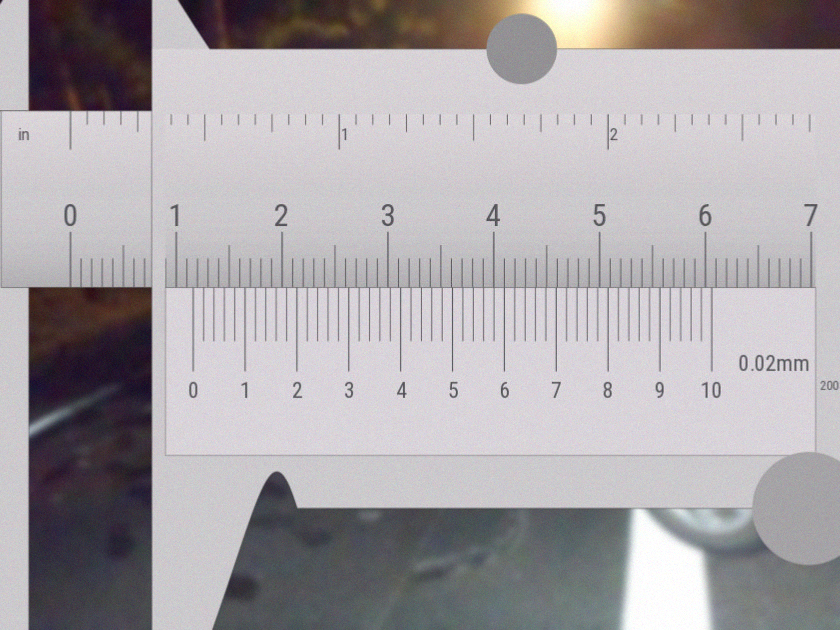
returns 11.6,mm
